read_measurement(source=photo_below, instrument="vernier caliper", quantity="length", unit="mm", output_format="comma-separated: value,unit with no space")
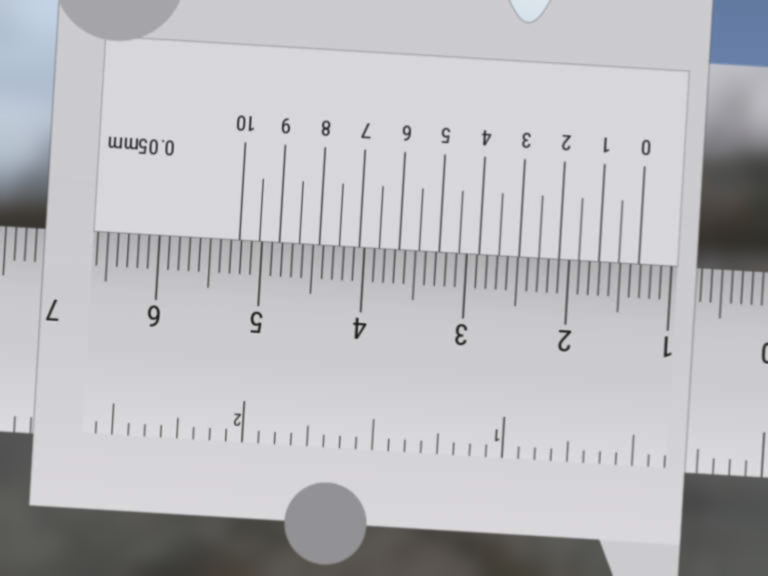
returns 13.2,mm
